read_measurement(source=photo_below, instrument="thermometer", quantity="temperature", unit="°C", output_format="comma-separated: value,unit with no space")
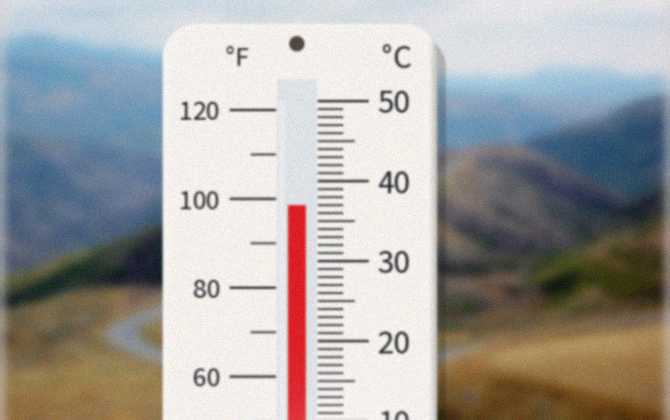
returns 37,°C
